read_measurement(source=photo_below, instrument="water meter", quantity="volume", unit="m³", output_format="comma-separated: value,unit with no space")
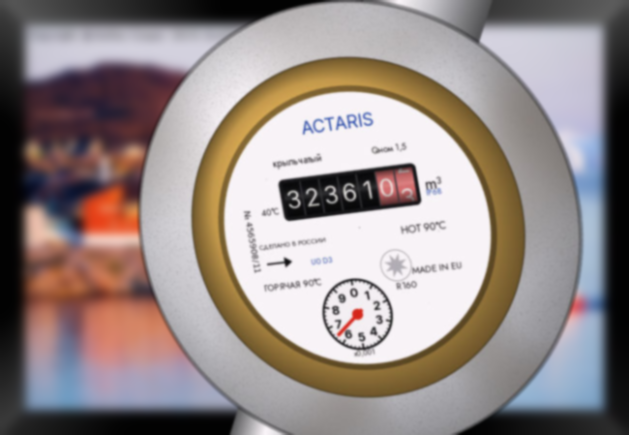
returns 32361.026,m³
